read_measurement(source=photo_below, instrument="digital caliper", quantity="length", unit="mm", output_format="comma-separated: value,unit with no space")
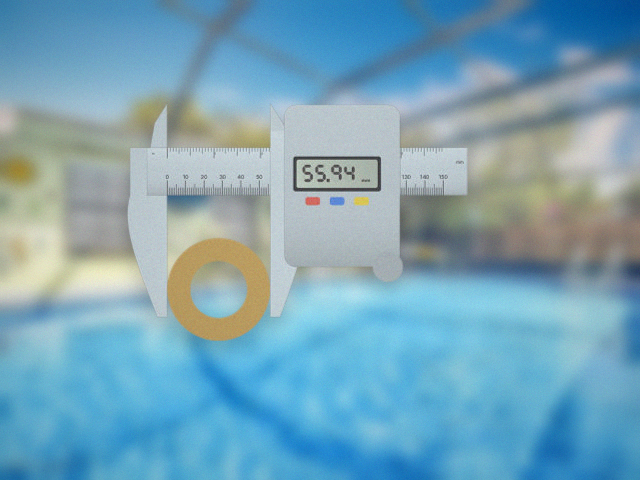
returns 55.94,mm
